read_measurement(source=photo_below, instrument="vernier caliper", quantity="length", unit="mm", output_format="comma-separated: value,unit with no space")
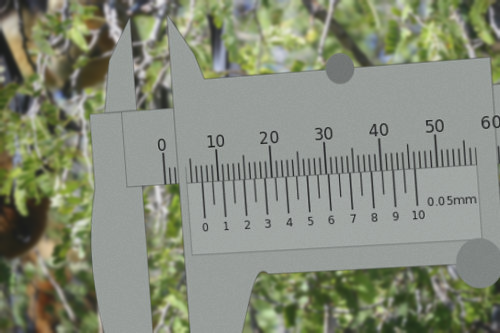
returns 7.0,mm
